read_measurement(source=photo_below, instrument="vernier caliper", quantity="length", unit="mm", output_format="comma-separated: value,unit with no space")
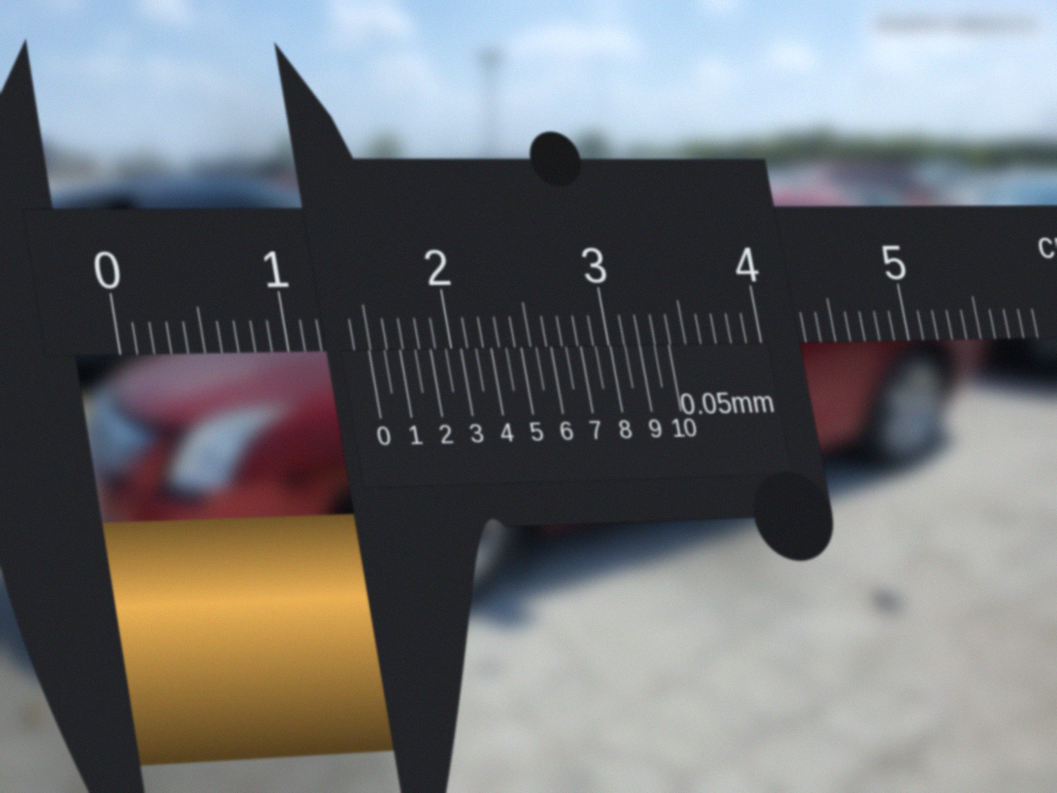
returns 14.9,mm
